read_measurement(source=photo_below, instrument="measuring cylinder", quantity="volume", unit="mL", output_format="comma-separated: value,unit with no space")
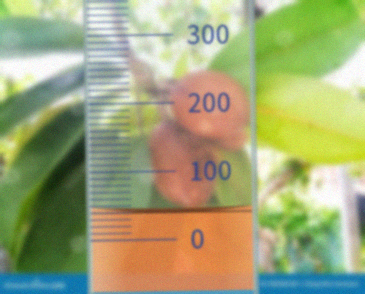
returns 40,mL
